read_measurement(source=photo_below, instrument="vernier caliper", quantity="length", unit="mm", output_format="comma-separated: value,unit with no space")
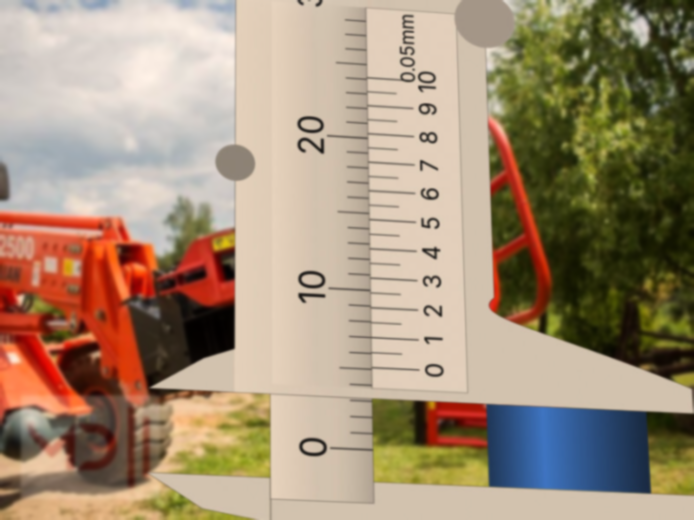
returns 5.1,mm
